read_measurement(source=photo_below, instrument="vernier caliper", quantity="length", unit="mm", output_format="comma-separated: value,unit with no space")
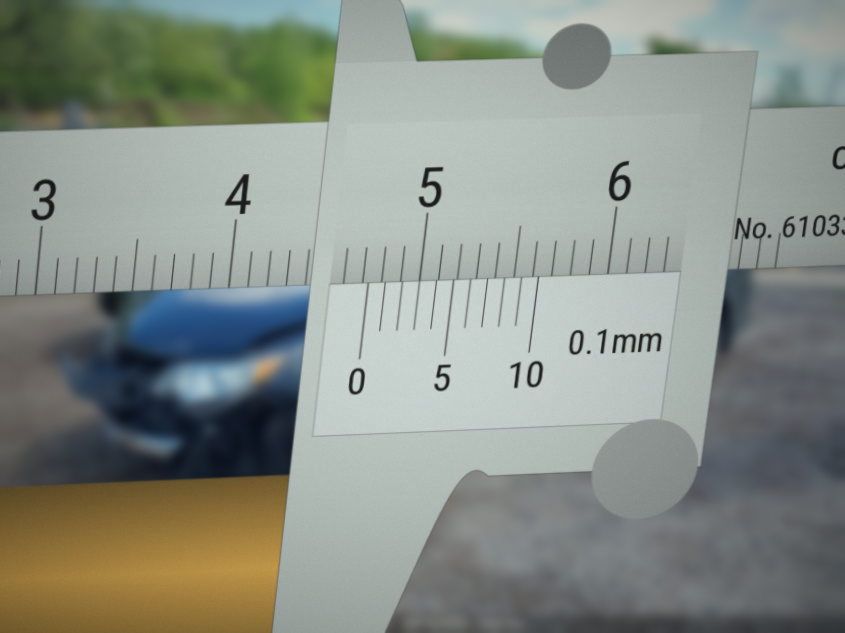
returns 47.3,mm
